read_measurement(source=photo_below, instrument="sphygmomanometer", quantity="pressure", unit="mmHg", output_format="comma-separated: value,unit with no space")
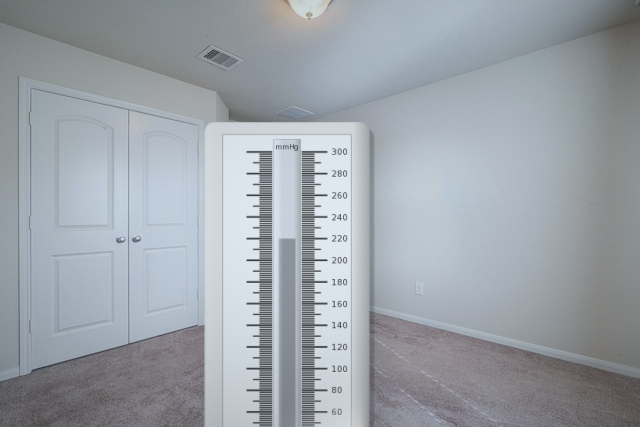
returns 220,mmHg
